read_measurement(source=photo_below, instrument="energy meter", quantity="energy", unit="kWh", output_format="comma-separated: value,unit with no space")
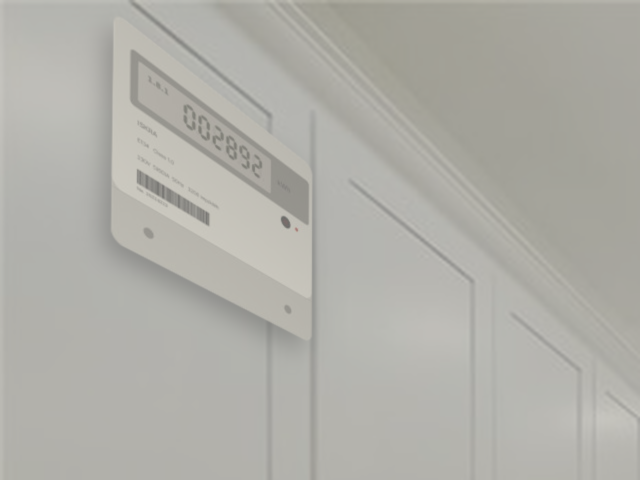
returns 2892,kWh
